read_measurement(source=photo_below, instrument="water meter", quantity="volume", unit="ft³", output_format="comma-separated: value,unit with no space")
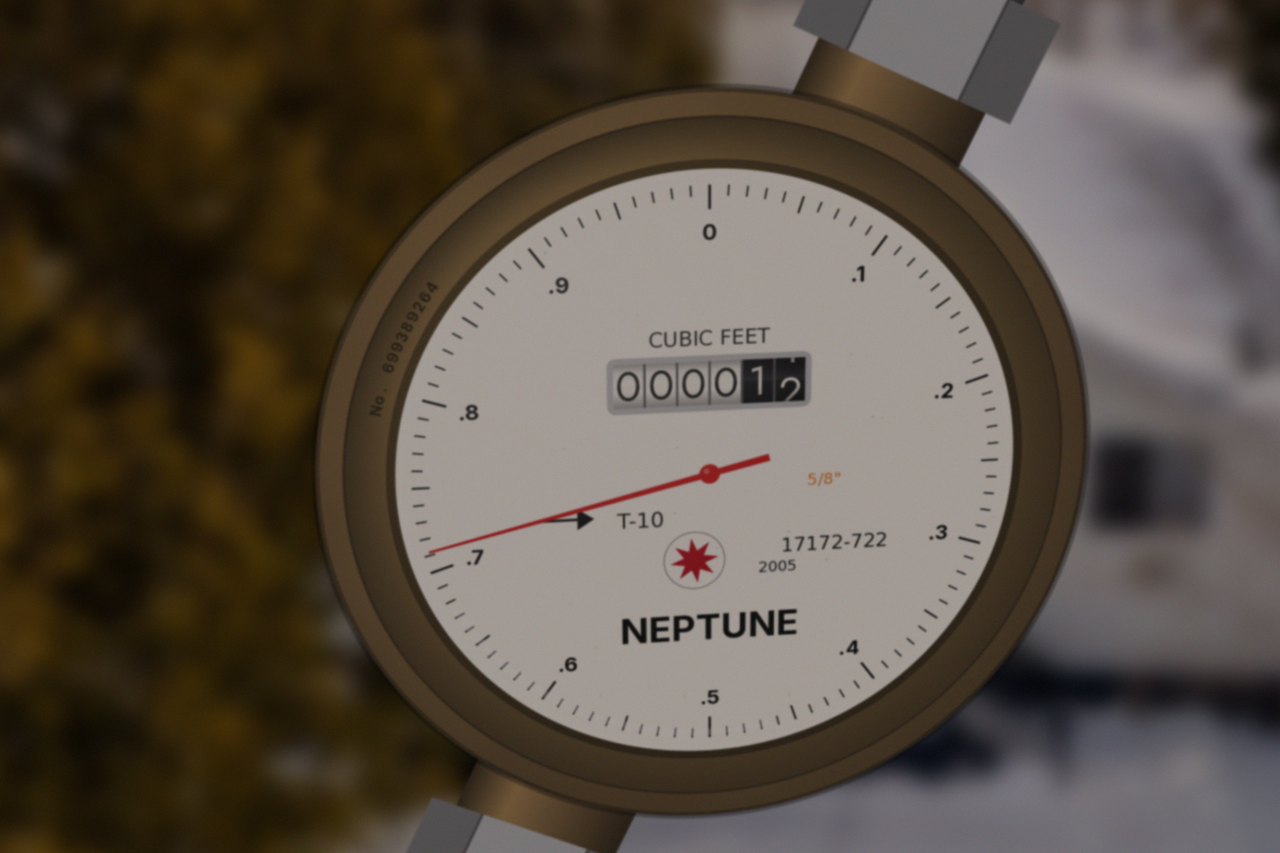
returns 11.71,ft³
